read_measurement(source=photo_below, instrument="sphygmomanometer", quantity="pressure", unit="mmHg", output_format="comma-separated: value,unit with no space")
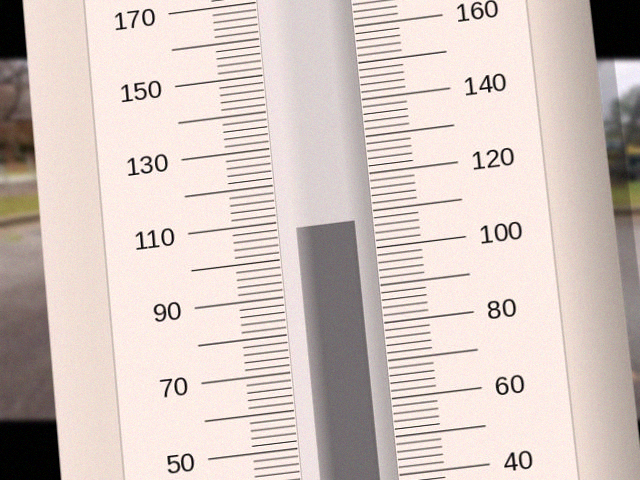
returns 108,mmHg
